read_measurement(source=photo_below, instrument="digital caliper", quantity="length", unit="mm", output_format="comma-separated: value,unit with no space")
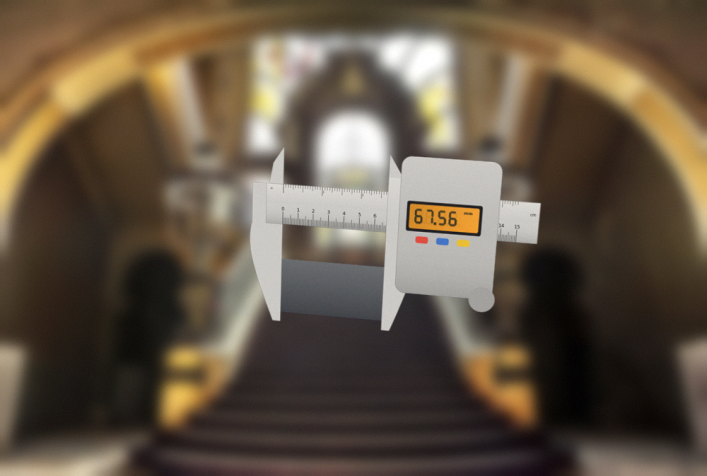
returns 67.56,mm
